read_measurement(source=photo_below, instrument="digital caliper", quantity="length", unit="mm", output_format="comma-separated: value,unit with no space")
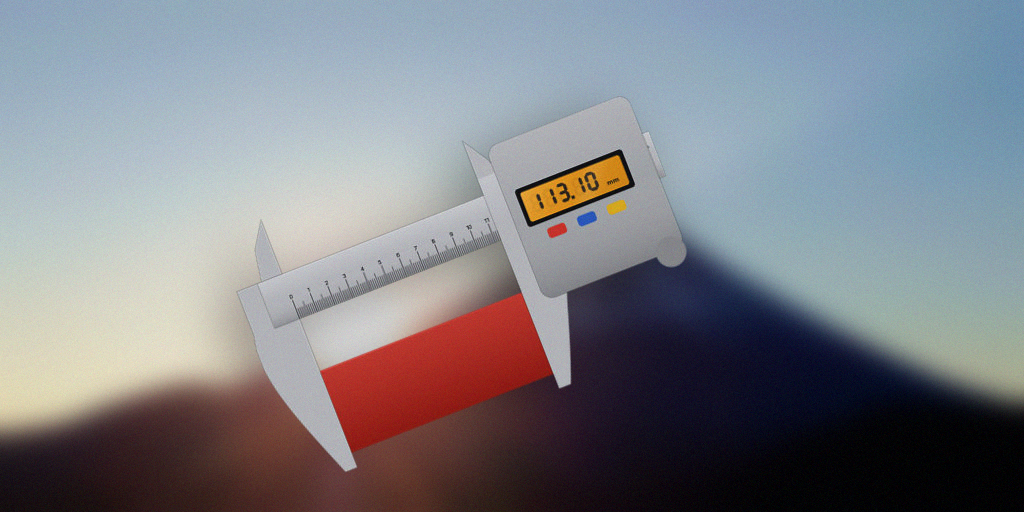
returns 113.10,mm
